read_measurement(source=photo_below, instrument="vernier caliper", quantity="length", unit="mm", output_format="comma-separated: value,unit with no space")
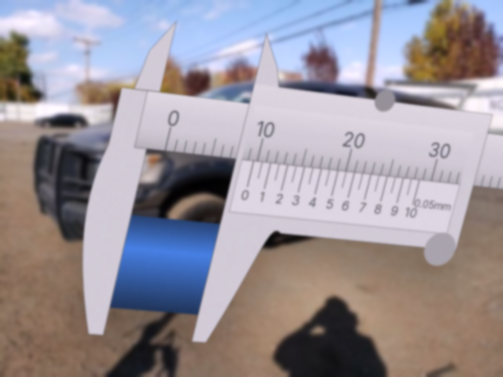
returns 9.6,mm
